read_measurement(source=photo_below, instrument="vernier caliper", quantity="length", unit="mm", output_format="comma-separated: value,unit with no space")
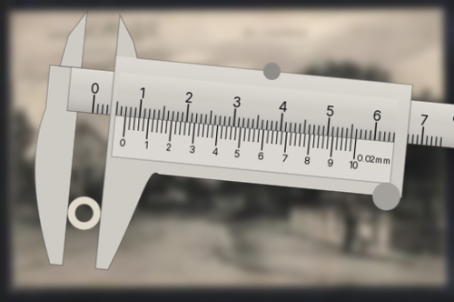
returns 7.0,mm
